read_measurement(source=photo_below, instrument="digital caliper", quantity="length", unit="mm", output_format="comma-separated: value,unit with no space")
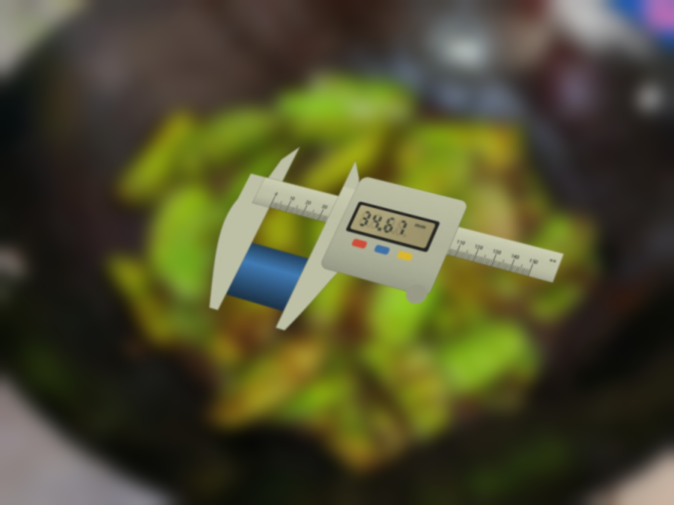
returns 34.67,mm
